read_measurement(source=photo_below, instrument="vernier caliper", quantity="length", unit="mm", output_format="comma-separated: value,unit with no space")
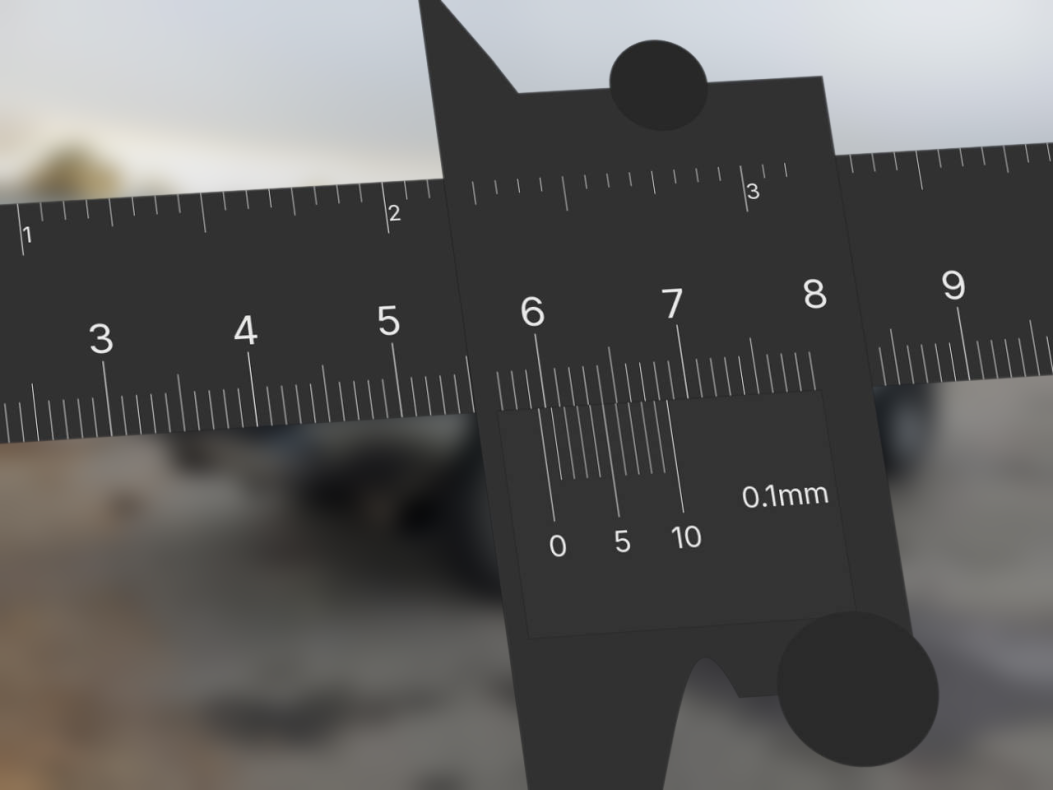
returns 59.5,mm
